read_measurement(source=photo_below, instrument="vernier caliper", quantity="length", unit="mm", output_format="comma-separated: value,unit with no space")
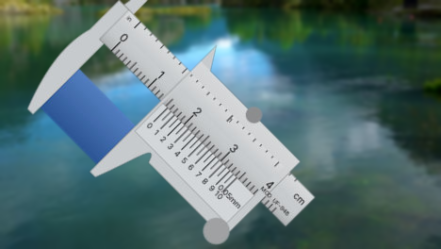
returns 15.5,mm
